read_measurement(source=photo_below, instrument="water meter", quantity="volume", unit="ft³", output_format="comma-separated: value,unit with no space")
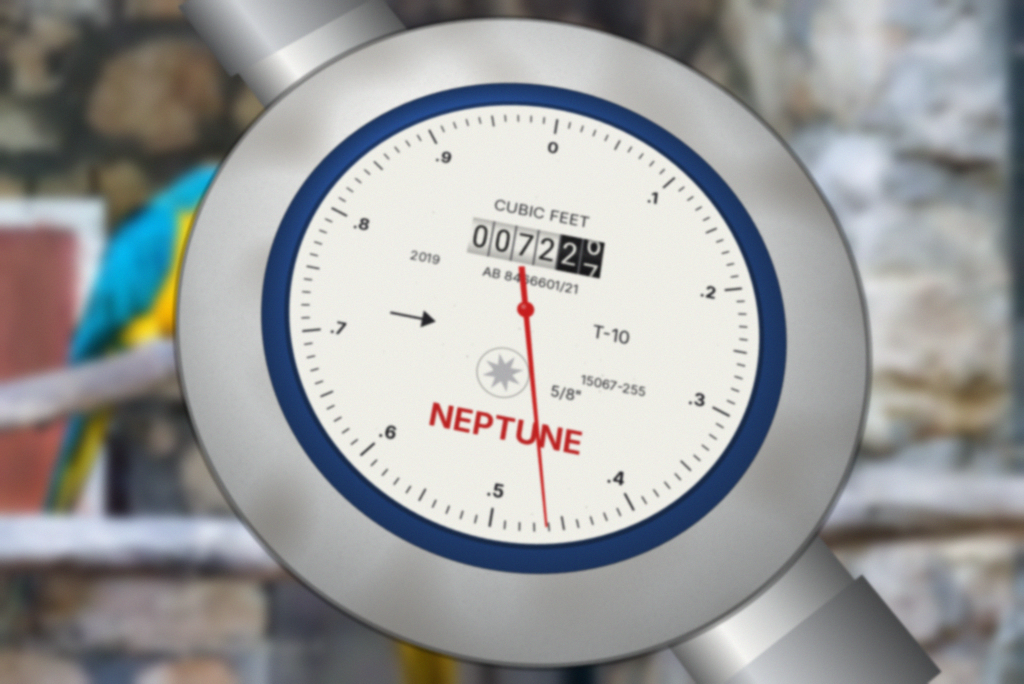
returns 7226.46,ft³
